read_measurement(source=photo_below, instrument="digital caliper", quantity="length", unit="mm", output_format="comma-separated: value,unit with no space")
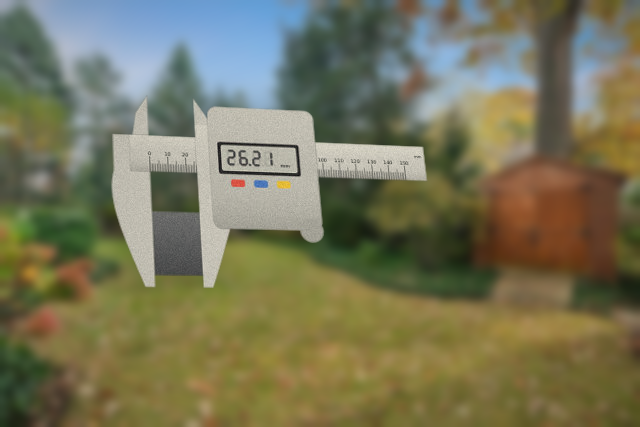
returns 26.21,mm
